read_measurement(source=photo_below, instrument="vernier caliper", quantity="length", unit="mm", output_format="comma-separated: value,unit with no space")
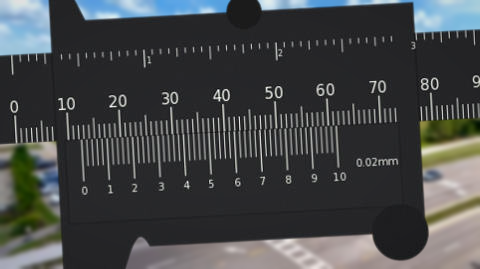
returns 12.5,mm
